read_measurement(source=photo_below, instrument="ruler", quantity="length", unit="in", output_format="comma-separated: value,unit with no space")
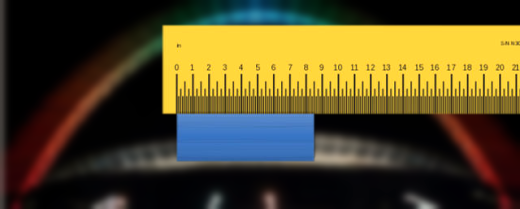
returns 8.5,in
